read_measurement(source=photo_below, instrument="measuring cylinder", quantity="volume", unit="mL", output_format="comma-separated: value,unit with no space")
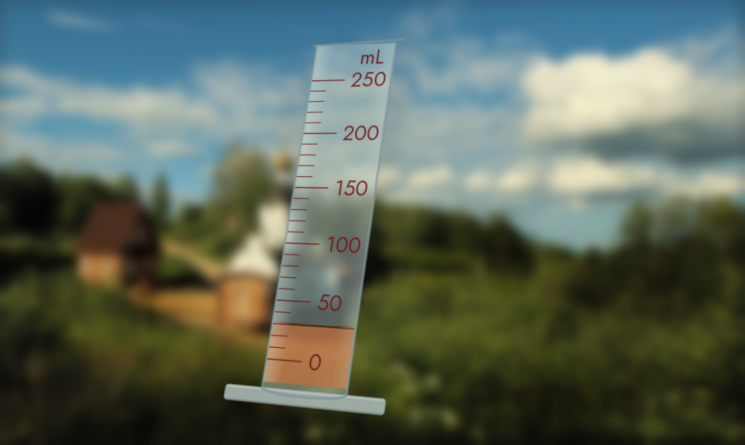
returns 30,mL
